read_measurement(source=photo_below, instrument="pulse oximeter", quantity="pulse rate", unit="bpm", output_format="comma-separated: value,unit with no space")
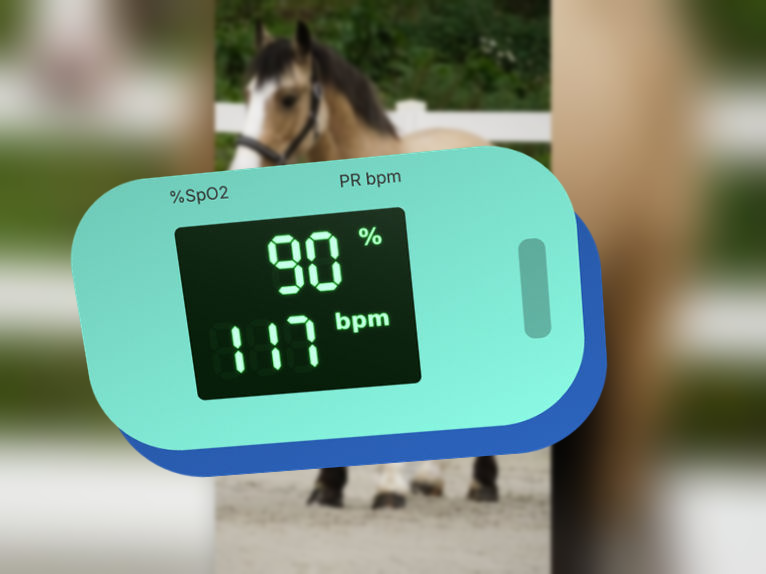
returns 117,bpm
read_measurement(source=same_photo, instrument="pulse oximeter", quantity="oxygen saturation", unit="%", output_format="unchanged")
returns 90,%
